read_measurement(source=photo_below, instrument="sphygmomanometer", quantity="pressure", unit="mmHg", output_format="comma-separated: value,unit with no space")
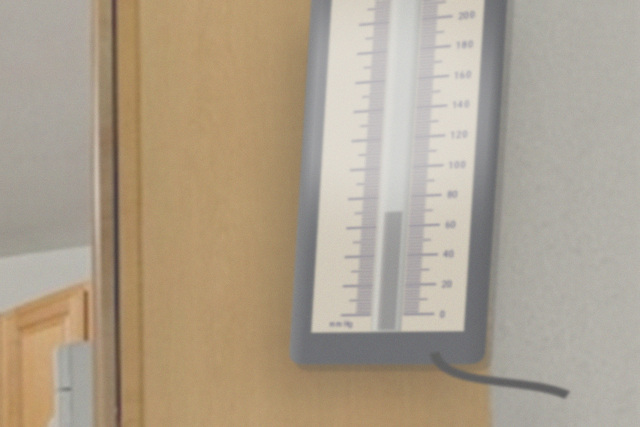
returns 70,mmHg
